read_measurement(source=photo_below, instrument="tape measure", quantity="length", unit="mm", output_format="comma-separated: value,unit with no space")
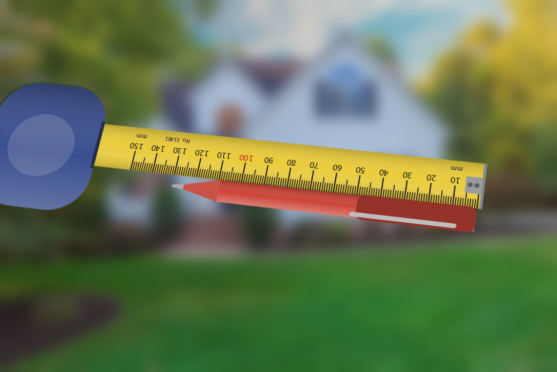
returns 130,mm
